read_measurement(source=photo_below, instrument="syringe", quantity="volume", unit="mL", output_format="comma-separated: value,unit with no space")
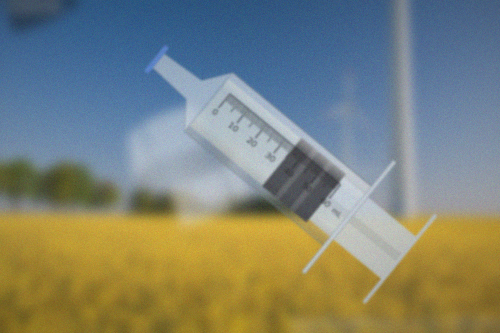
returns 35,mL
